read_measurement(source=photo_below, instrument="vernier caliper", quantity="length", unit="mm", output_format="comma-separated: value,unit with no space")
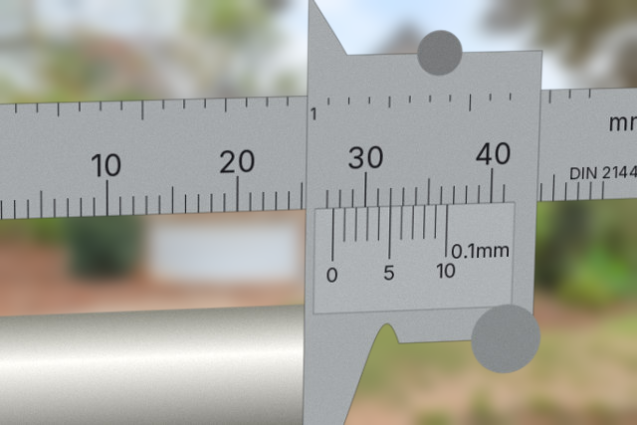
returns 27.5,mm
